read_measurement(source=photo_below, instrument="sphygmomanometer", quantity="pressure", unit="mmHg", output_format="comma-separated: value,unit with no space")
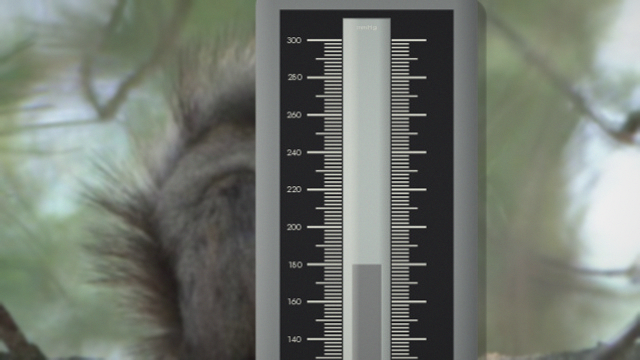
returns 180,mmHg
